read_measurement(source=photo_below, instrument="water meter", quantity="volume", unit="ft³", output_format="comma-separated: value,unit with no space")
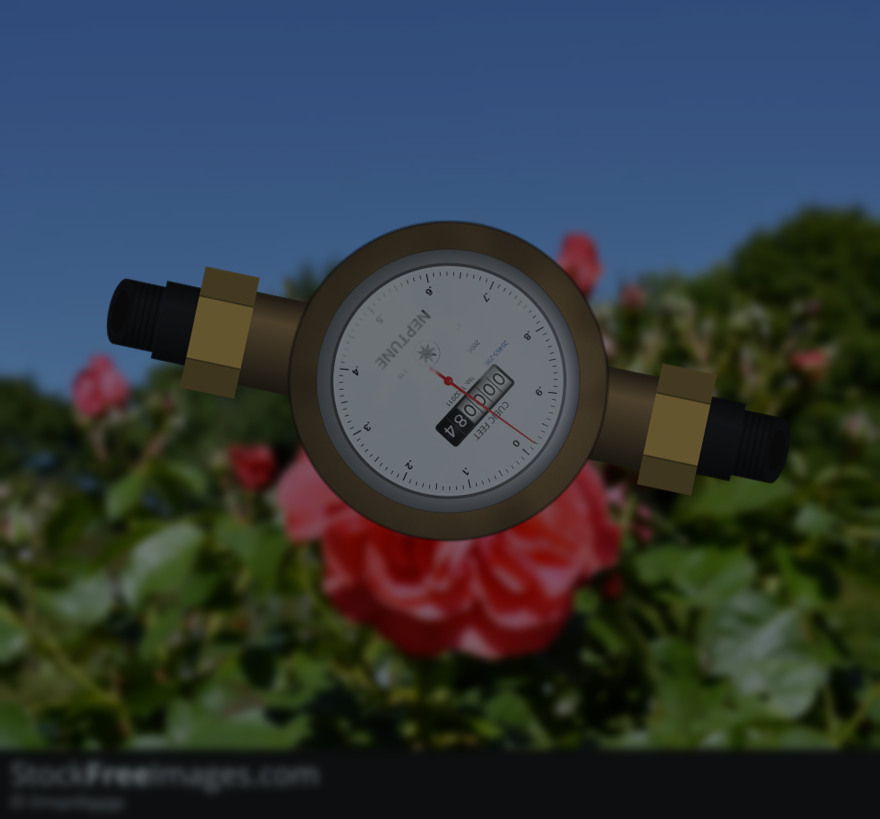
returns 83.98,ft³
